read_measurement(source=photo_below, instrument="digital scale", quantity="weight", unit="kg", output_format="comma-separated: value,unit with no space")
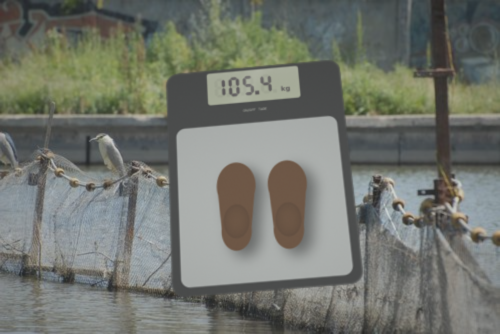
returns 105.4,kg
